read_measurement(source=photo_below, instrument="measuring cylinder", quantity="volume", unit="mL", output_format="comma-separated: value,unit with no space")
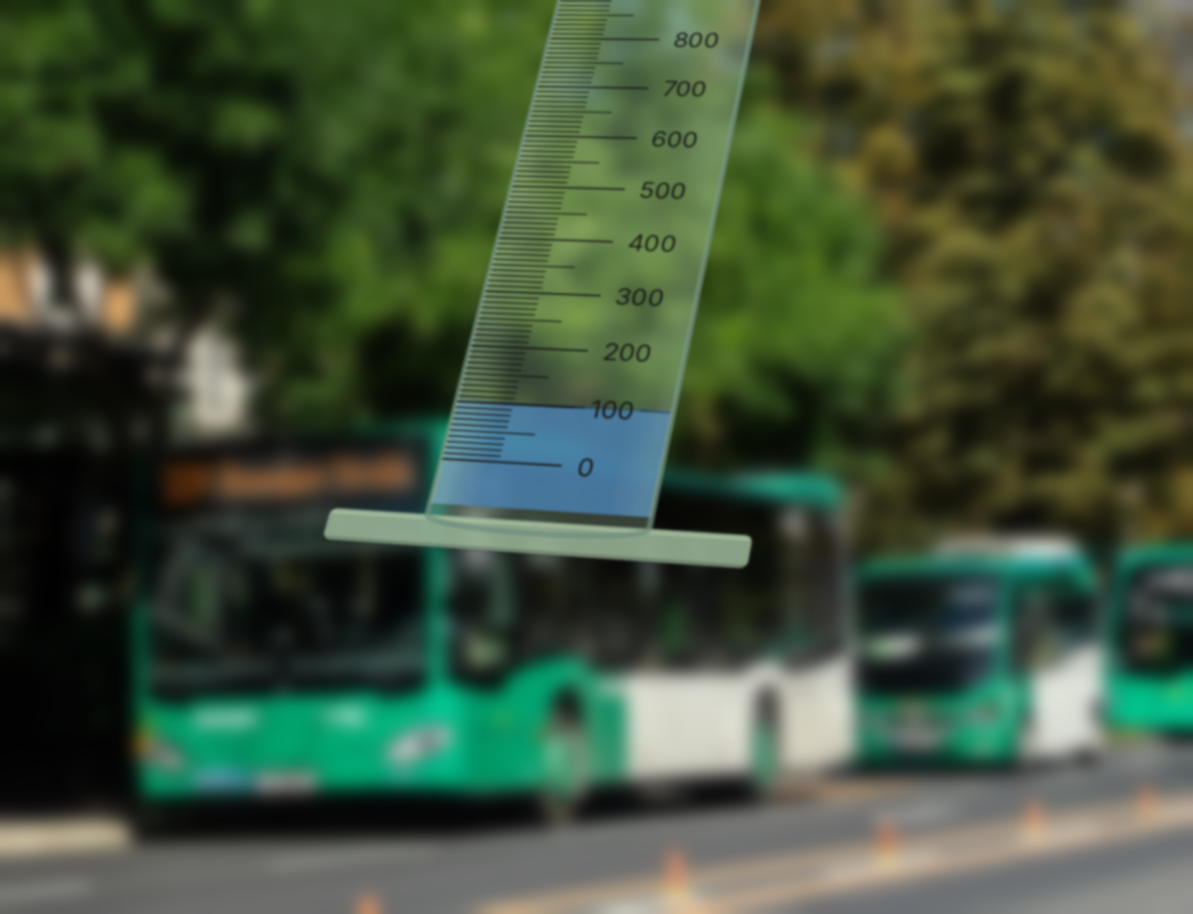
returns 100,mL
